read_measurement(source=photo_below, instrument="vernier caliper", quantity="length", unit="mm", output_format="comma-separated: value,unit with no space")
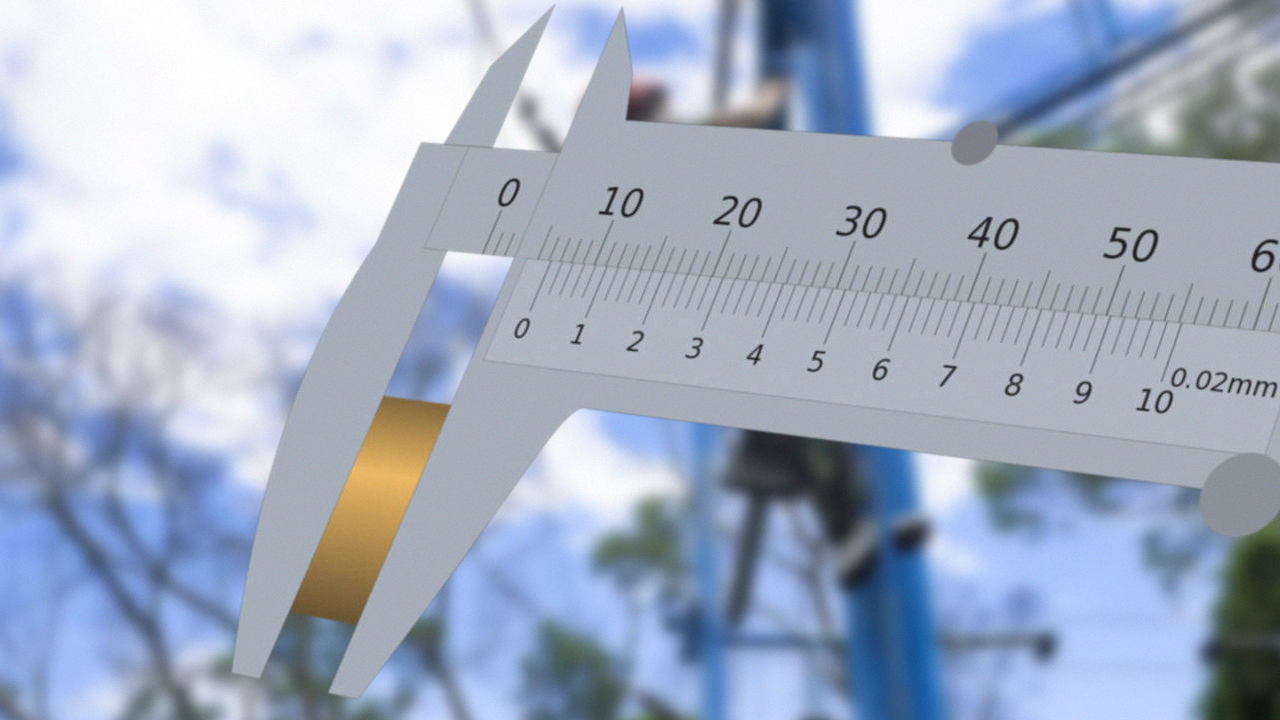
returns 6.2,mm
